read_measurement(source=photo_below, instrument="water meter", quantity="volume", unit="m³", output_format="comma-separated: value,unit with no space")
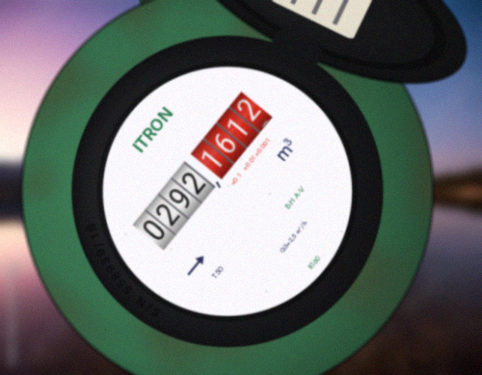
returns 292.1612,m³
